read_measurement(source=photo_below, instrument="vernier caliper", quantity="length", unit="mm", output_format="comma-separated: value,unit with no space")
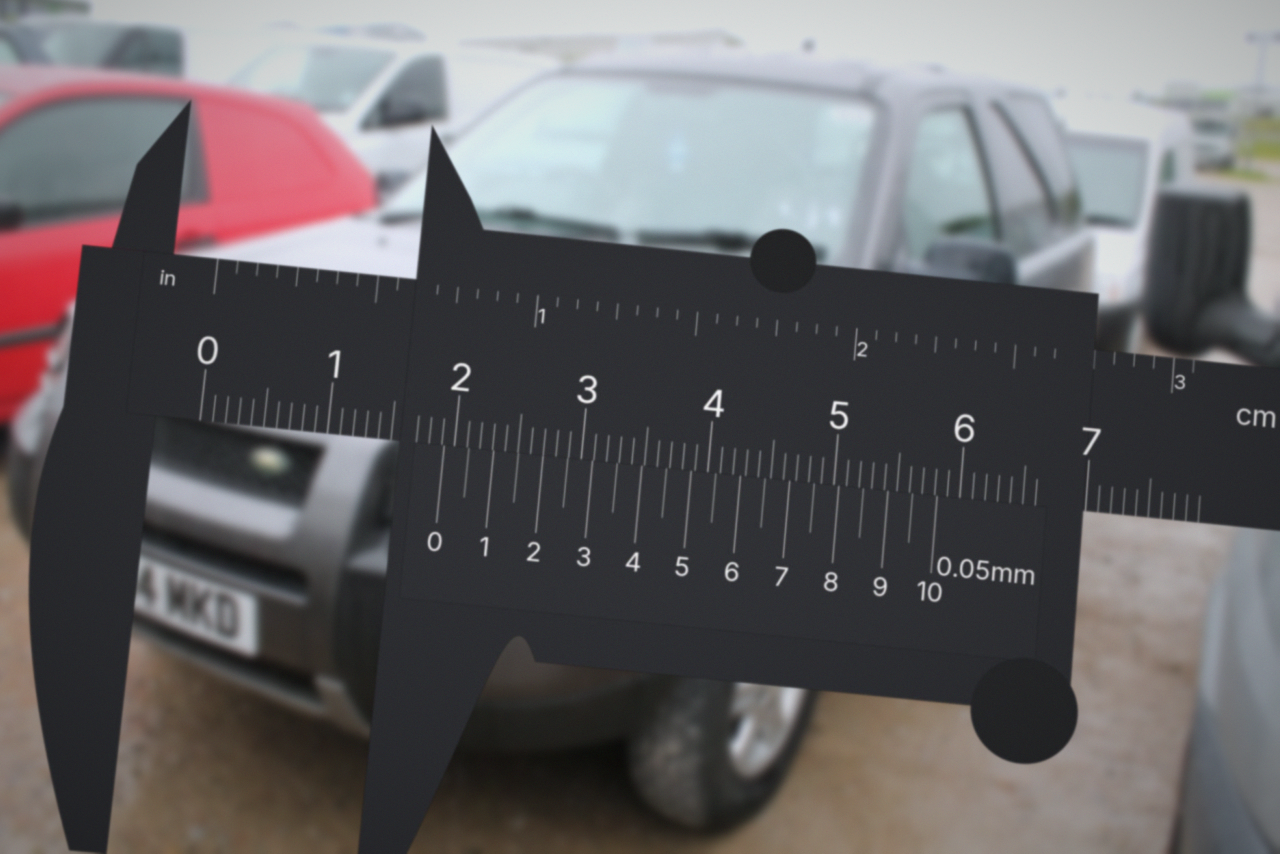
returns 19.2,mm
